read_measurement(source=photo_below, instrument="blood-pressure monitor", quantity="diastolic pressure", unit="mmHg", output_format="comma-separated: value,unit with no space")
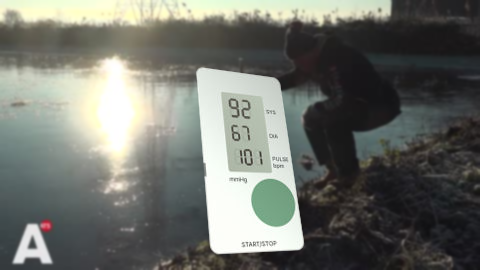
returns 67,mmHg
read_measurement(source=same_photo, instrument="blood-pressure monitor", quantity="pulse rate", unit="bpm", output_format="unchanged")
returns 101,bpm
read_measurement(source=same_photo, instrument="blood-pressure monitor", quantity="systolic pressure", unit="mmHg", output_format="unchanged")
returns 92,mmHg
